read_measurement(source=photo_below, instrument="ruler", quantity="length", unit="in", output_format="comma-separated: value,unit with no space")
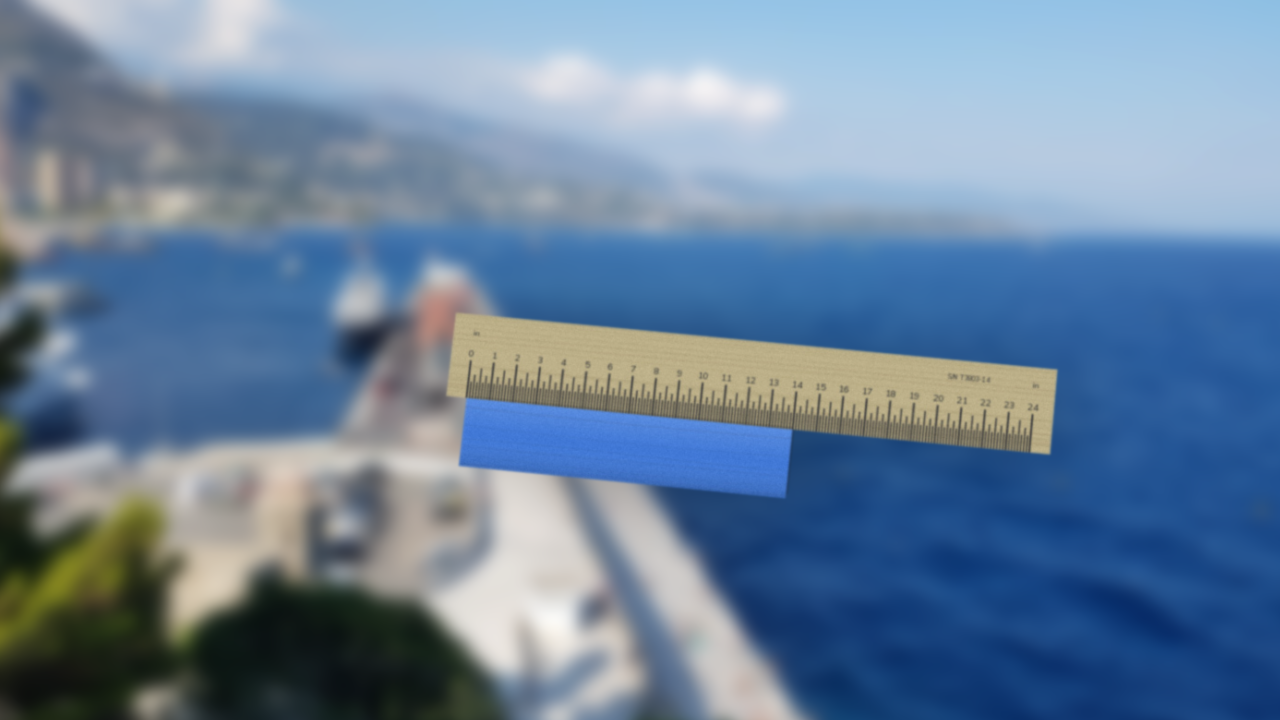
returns 14,in
